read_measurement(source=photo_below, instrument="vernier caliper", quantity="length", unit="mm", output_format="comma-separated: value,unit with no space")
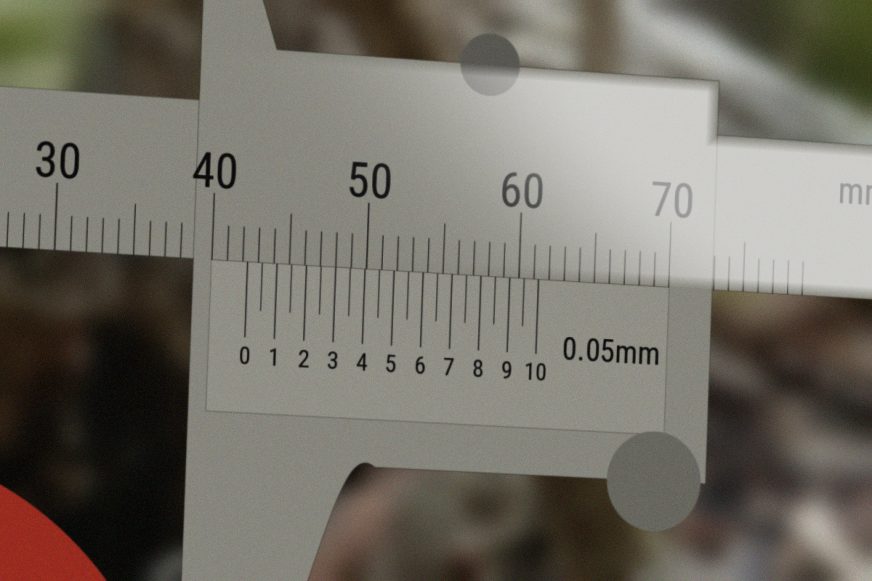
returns 42.3,mm
